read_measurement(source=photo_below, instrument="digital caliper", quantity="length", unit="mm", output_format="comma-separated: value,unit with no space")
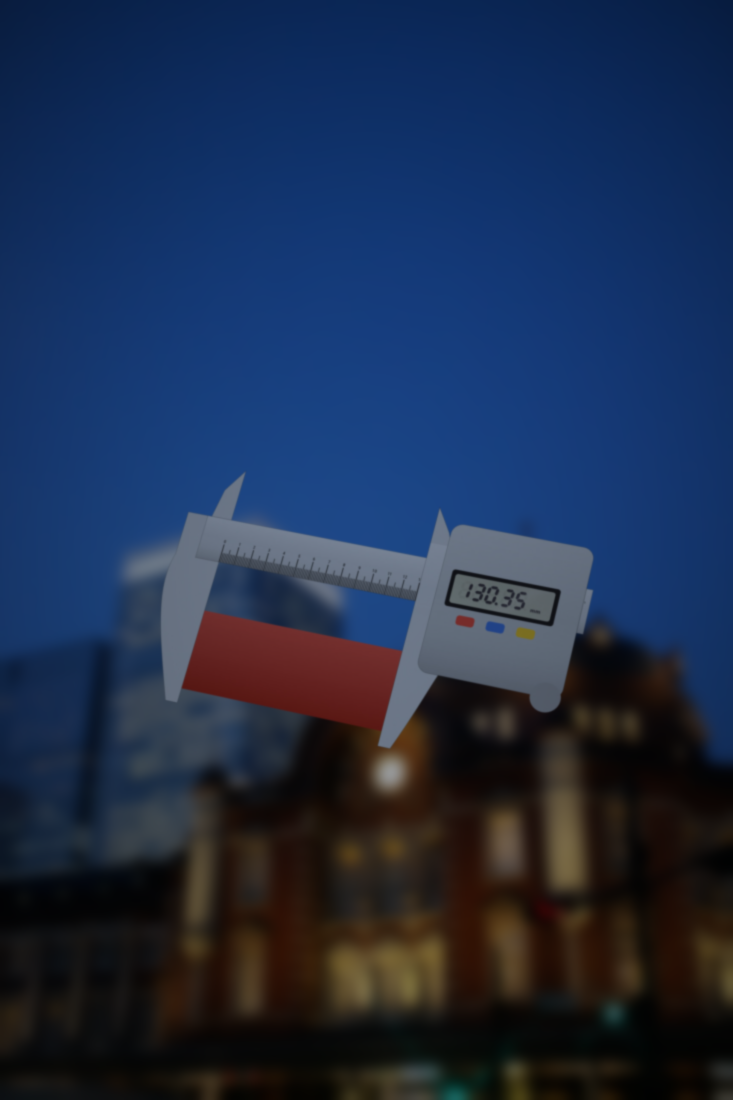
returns 130.35,mm
